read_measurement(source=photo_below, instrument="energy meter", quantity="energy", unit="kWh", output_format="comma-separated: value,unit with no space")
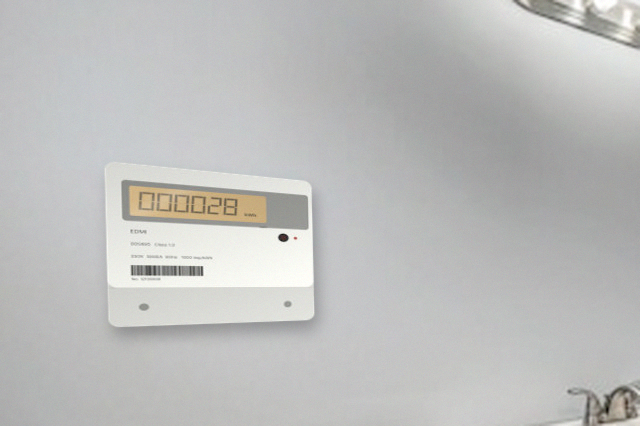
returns 28,kWh
